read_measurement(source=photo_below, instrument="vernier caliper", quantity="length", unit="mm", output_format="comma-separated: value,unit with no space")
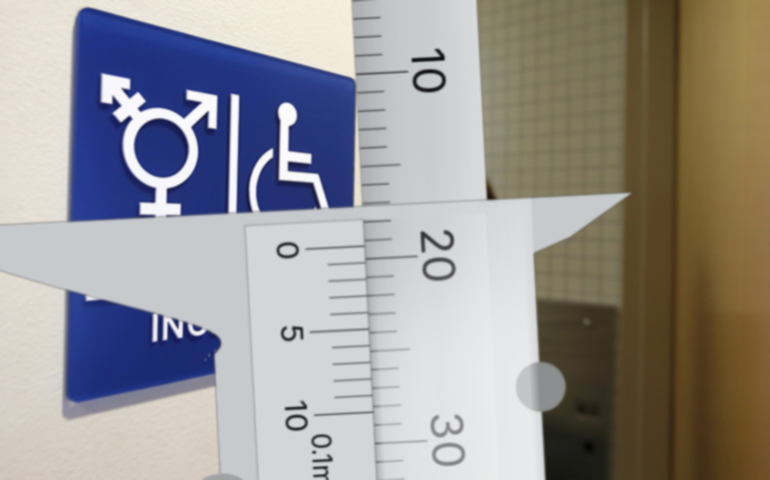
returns 19.3,mm
